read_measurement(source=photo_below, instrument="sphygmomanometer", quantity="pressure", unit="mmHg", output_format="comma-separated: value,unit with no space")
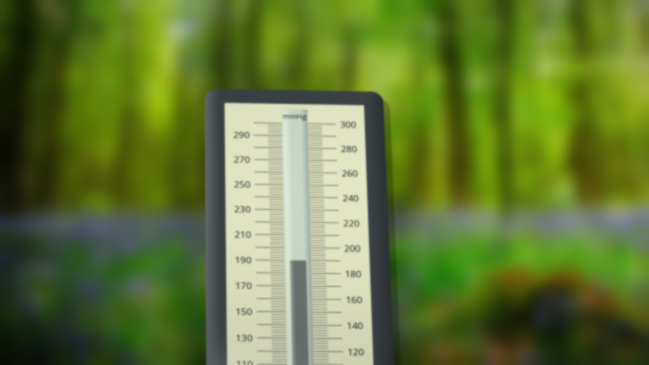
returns 190,mmHg
